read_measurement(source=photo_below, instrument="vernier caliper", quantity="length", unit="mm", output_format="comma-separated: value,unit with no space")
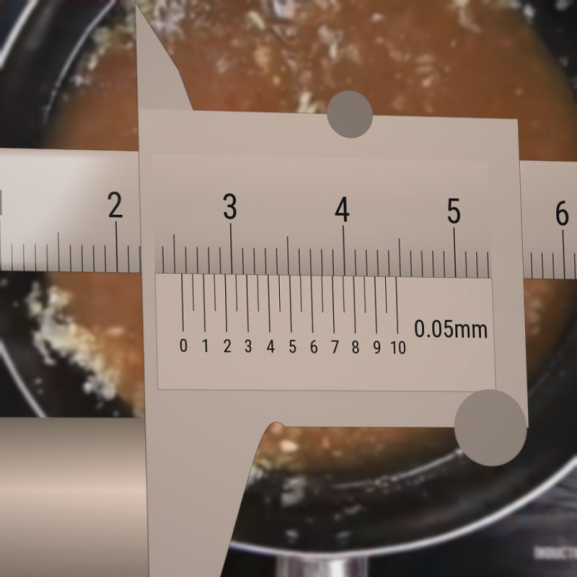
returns 25.6,mm
